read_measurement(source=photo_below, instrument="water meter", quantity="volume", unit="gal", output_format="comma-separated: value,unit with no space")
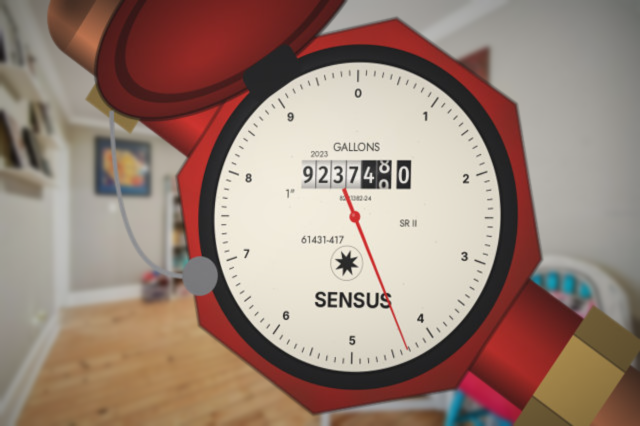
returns 9237484.3,gal
